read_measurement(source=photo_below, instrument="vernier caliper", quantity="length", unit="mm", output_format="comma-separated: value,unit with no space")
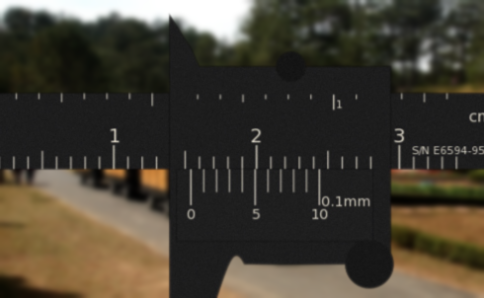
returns 15.4,mm
